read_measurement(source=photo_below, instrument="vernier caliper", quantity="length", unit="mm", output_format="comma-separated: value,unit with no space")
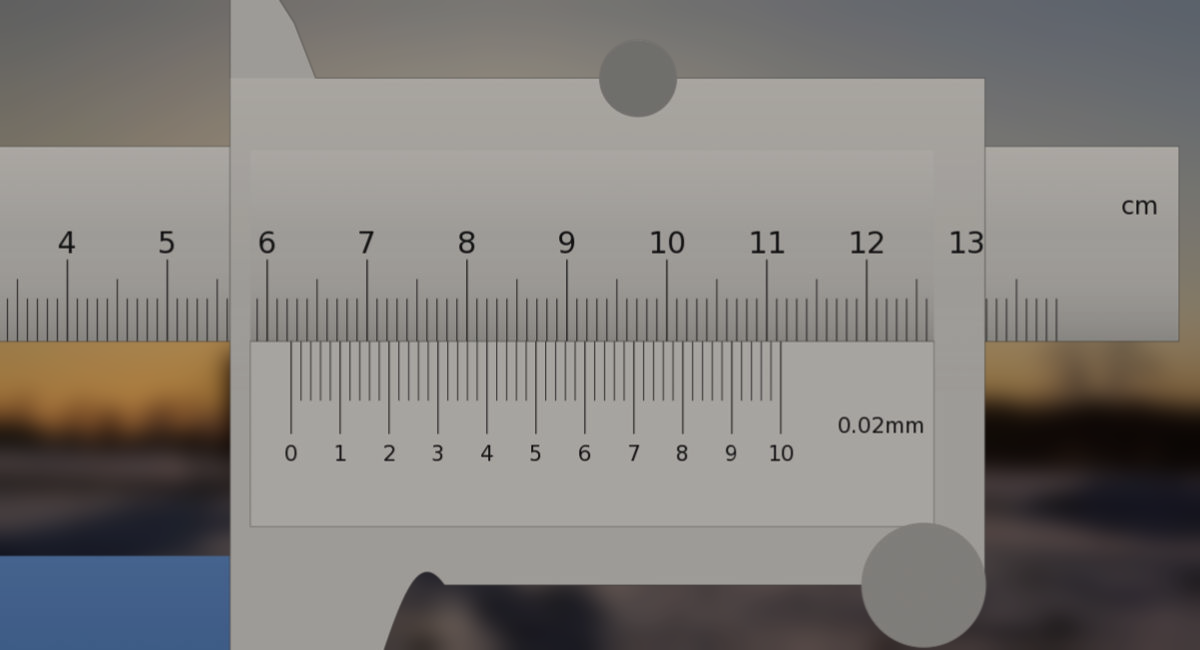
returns 62.4,mm
